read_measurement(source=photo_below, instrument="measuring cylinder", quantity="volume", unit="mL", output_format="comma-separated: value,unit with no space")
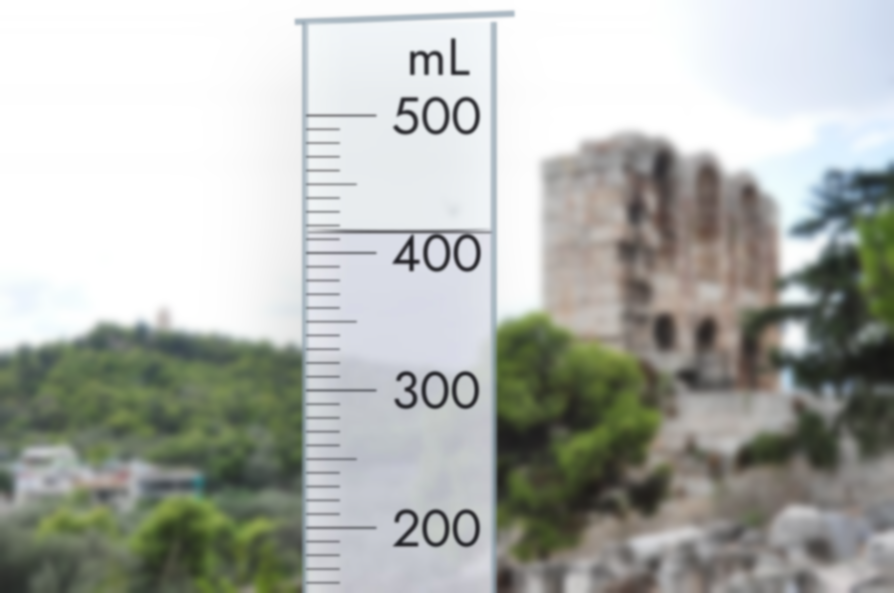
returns 415,mL
